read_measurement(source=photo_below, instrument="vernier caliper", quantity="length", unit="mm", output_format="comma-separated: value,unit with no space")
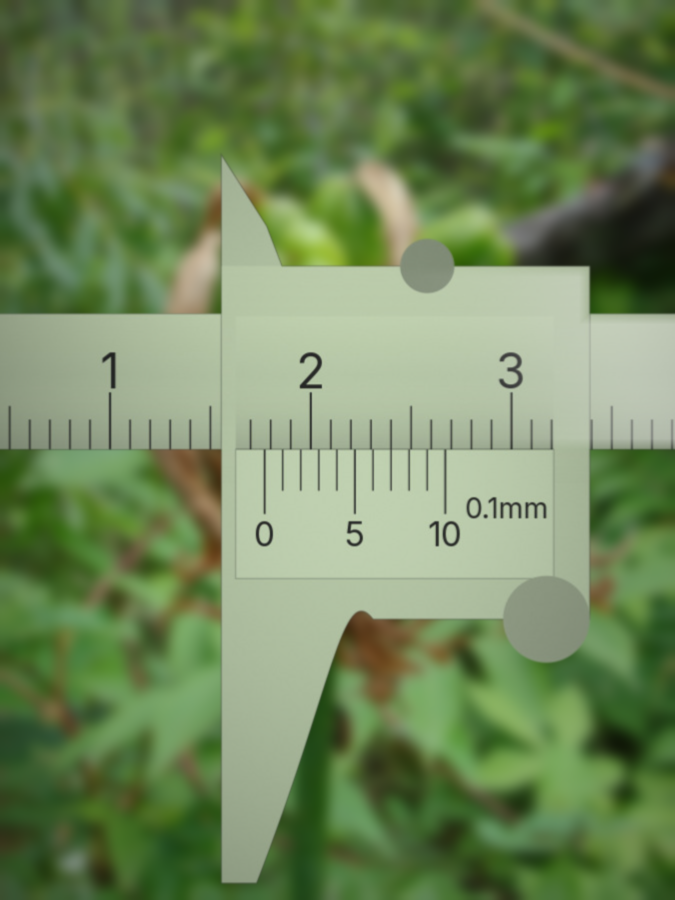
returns 17.7,mm
